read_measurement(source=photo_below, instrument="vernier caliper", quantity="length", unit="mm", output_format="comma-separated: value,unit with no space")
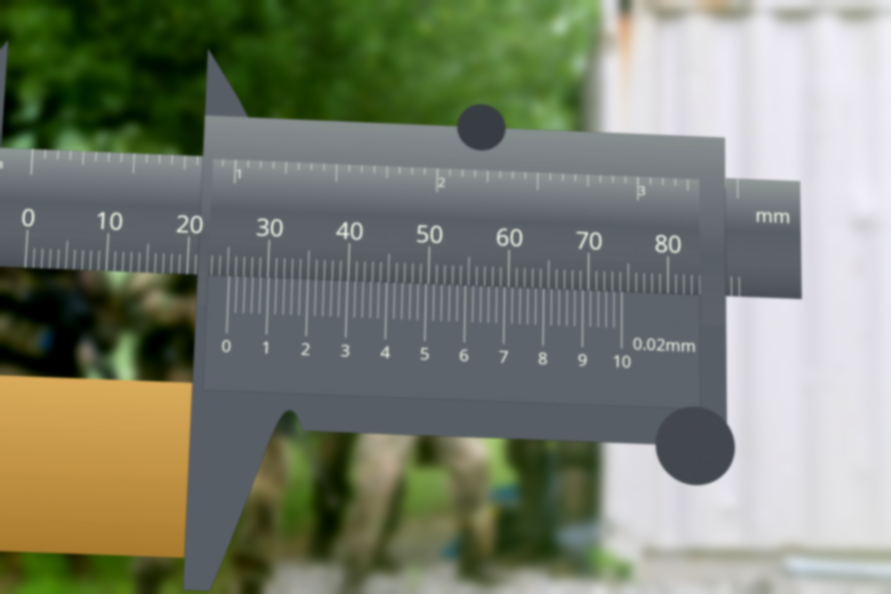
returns 25.2,mm
